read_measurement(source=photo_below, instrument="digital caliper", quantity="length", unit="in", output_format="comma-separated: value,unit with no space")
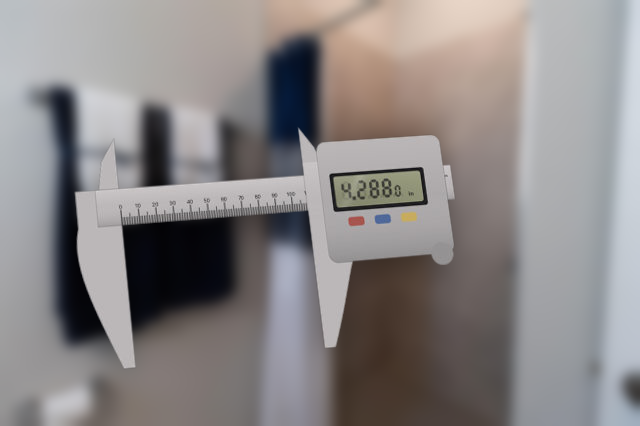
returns 4.2880,in
